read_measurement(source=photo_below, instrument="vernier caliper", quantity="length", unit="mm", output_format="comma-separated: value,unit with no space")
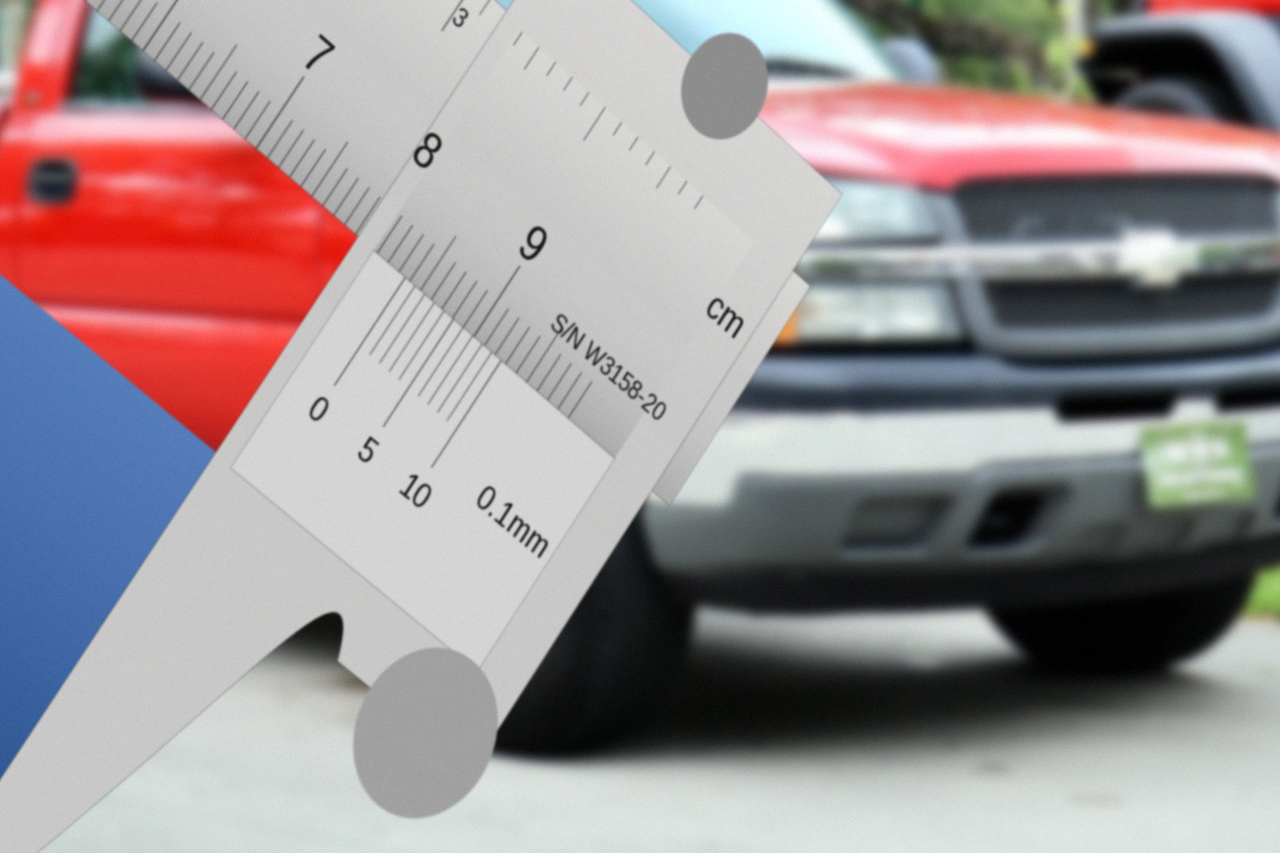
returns 83.6,mm
